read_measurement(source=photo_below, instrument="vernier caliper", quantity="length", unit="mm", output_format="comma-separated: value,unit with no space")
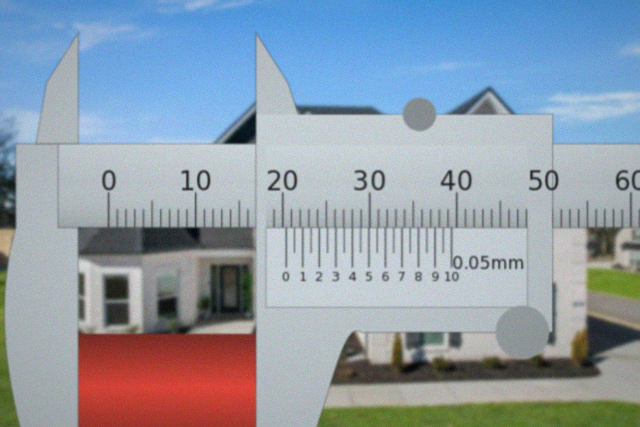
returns 20.4,mm
